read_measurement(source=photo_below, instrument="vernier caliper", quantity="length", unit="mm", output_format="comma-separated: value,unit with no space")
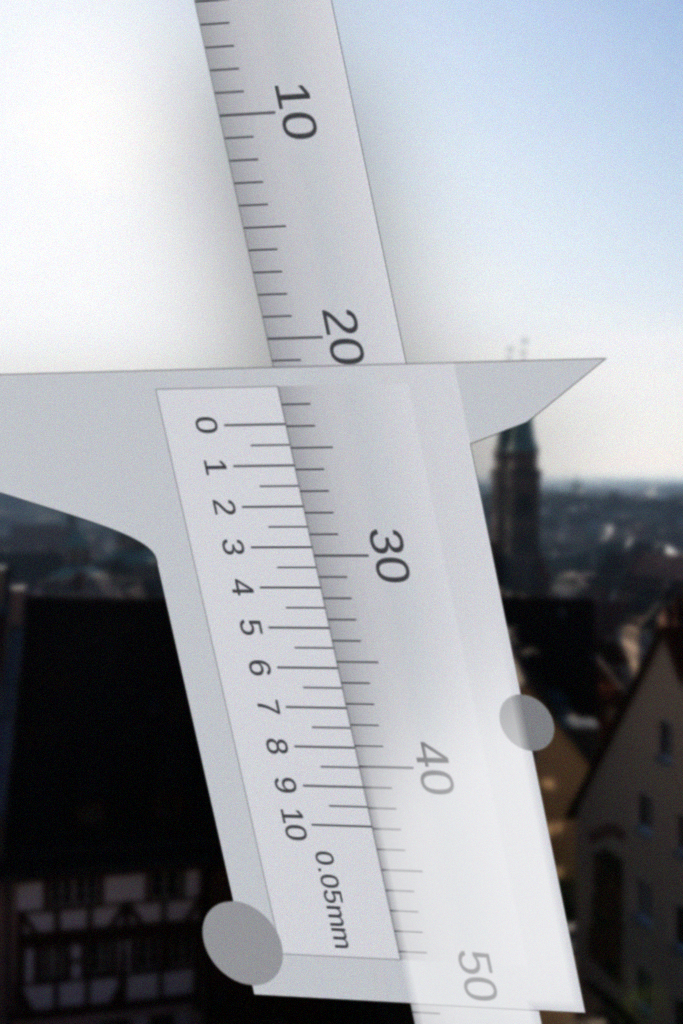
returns 23.9,mm
